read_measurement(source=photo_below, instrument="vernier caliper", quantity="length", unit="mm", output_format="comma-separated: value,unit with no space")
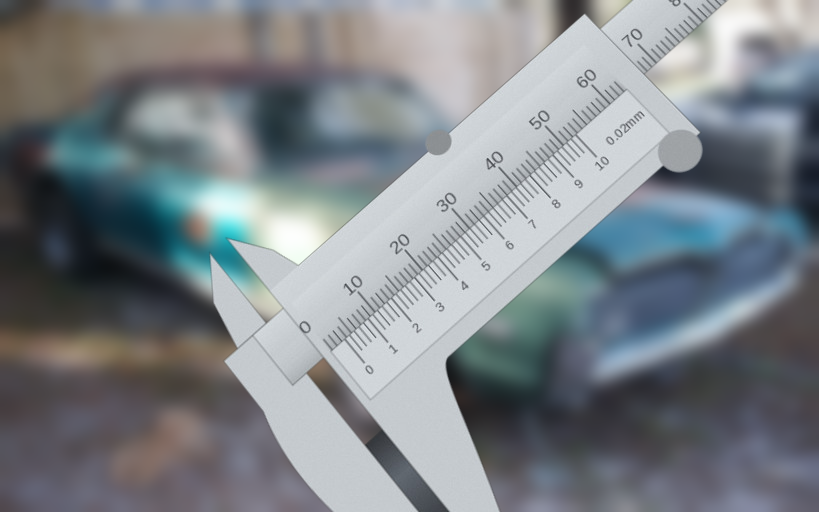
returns 3.6,mm
